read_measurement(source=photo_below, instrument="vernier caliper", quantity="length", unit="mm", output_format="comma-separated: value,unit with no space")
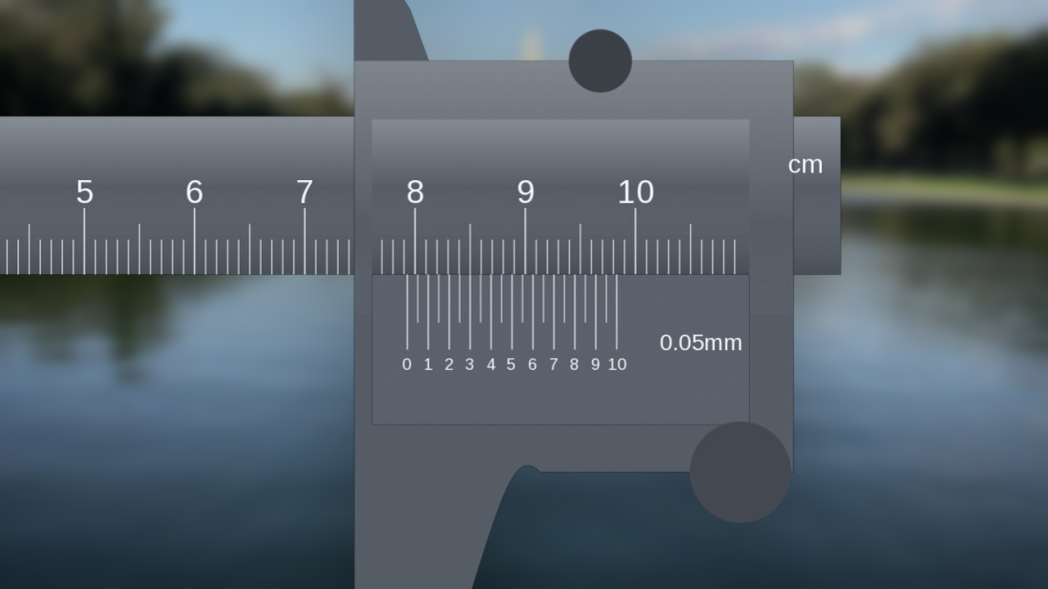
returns 79.3,mm
